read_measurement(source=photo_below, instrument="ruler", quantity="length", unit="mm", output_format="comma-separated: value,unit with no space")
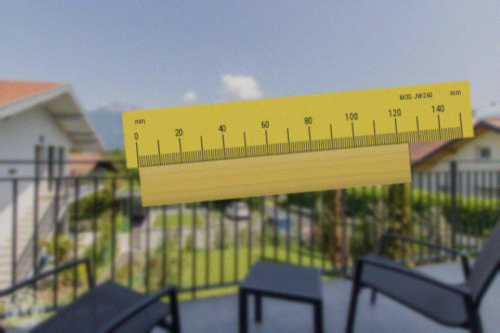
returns 125,mm
